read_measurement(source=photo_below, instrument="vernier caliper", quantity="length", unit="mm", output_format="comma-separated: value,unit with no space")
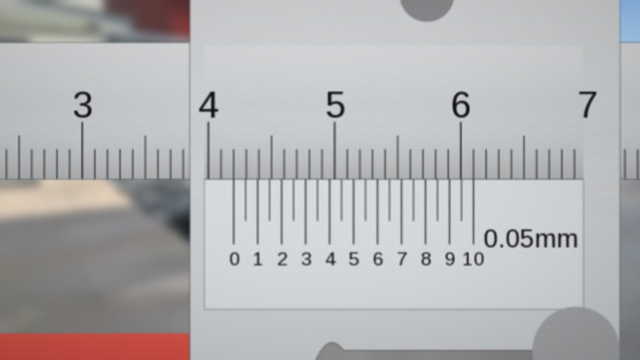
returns 42.0,mm
